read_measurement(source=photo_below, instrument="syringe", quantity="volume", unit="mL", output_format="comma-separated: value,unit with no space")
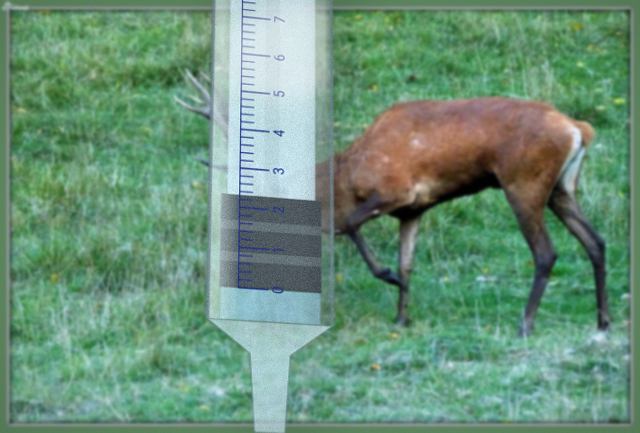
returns 0,mL
